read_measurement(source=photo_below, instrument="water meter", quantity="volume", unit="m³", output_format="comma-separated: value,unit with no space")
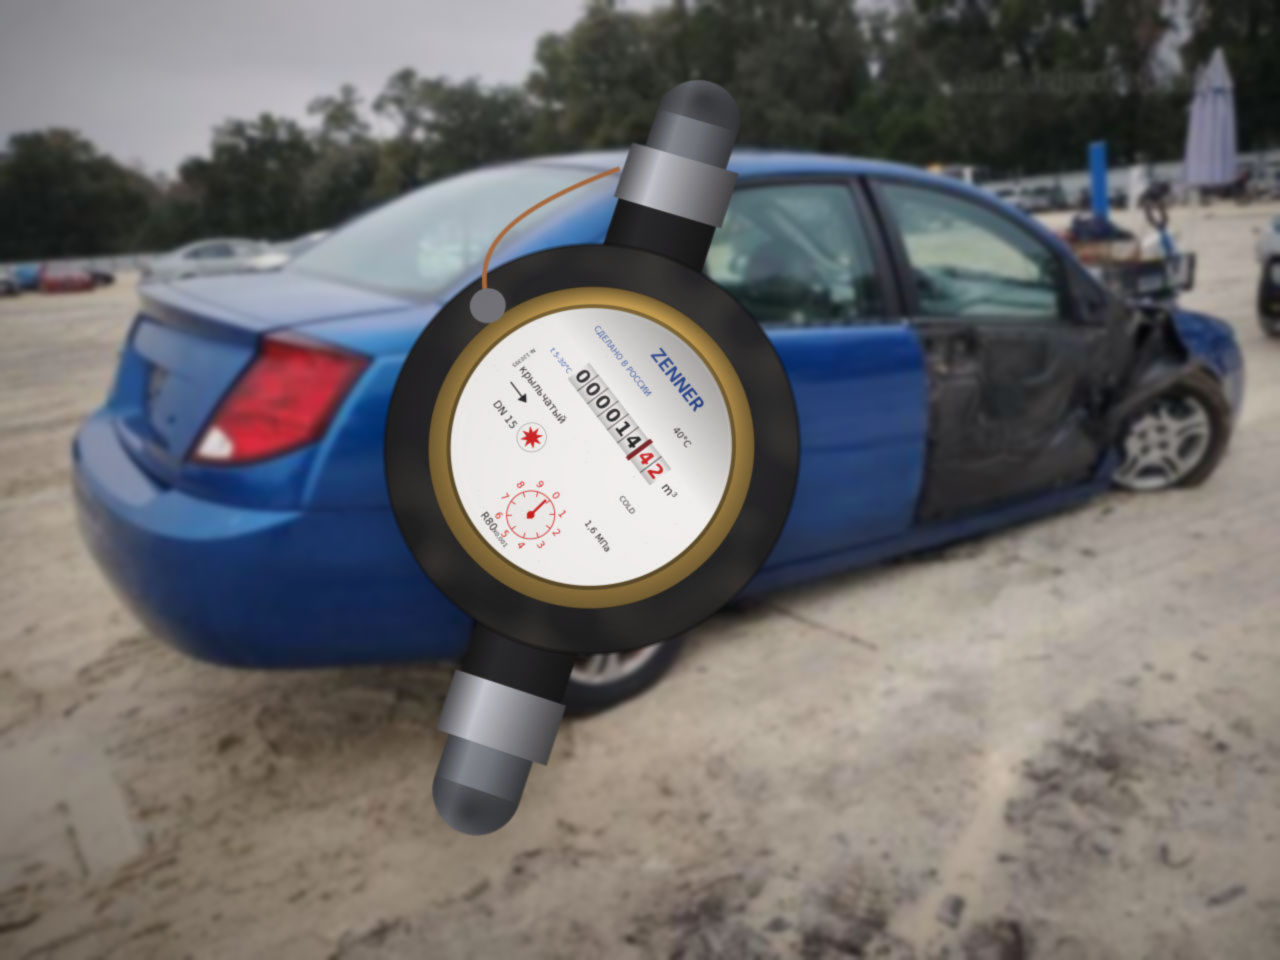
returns 14.419,m³
